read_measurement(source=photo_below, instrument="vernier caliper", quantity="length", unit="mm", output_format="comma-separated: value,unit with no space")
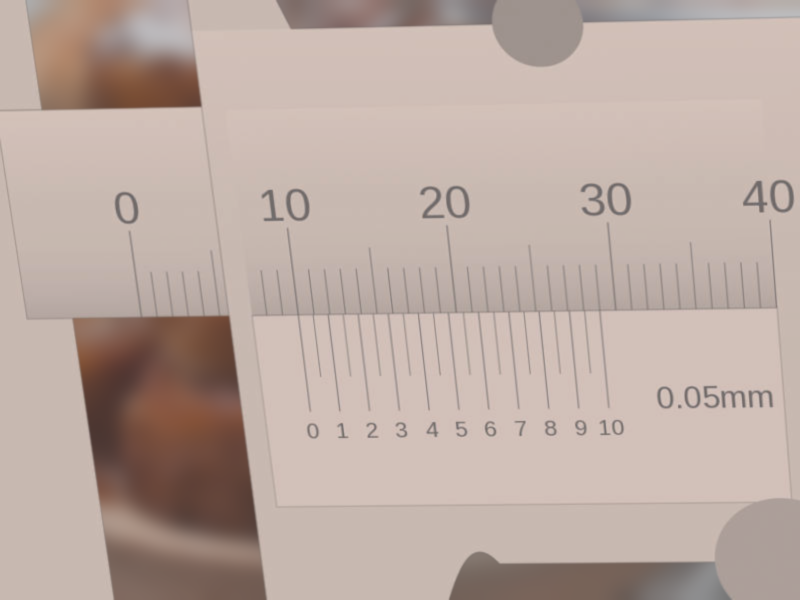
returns 10.0,mm
